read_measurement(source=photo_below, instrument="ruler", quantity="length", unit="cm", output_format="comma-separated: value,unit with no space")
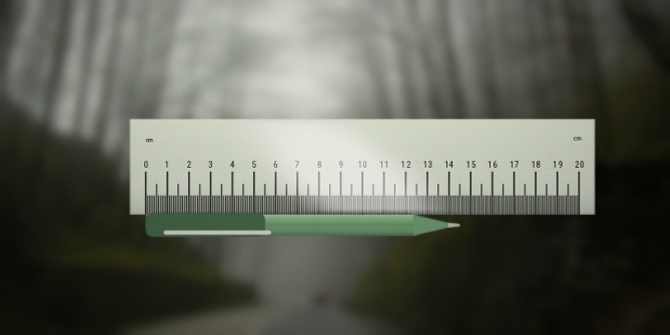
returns 14.5,cm
